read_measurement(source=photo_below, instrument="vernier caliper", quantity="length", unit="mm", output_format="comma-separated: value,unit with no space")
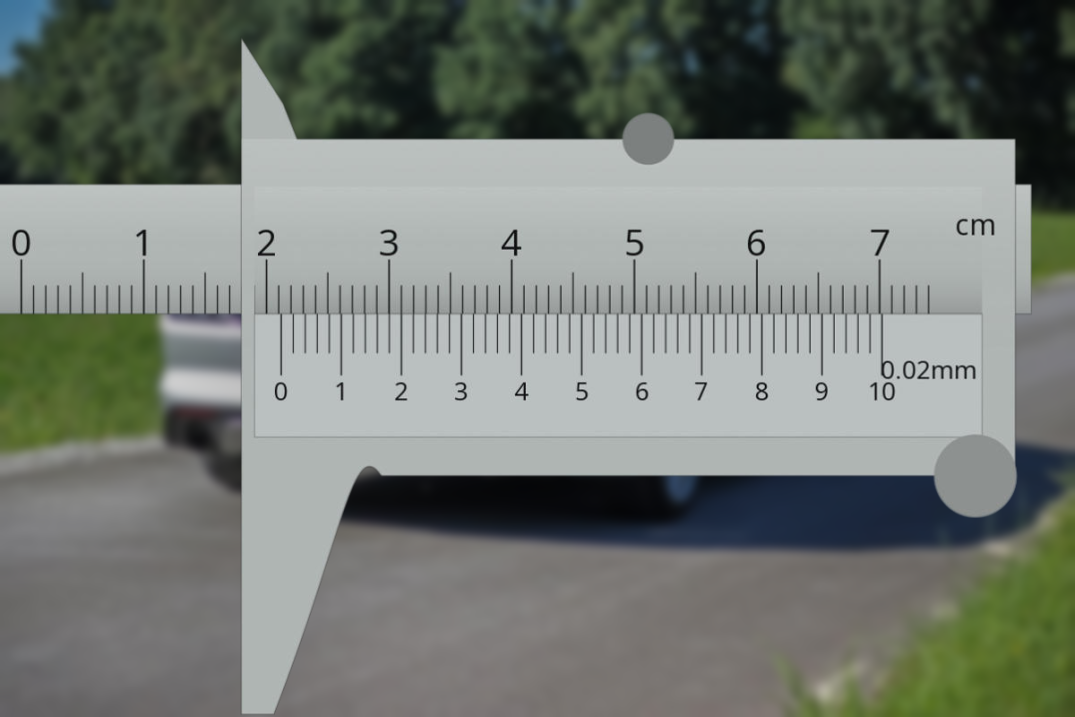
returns 21.2,mm
